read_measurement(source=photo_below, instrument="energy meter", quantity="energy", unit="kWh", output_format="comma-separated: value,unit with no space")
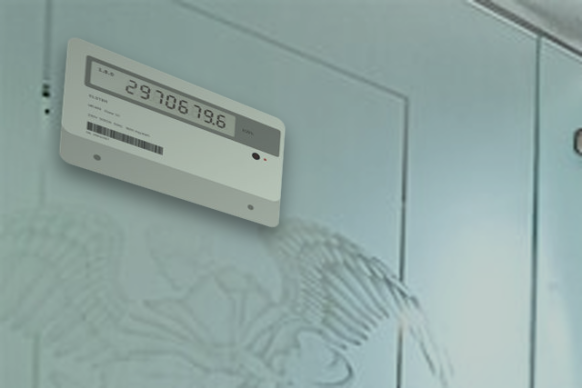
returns 2970679.6,kWh
